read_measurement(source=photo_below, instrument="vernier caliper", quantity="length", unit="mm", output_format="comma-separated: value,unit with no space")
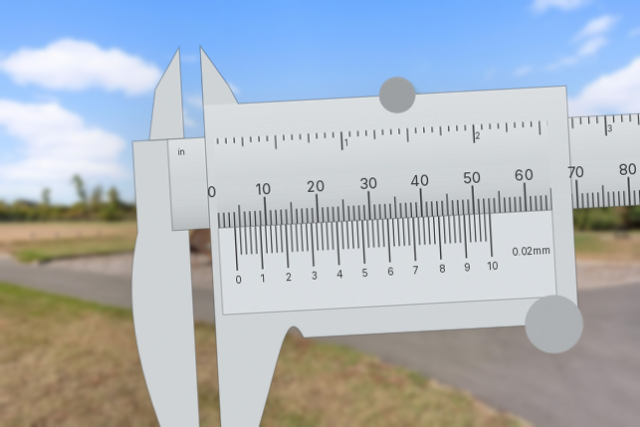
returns 4.0,mm
